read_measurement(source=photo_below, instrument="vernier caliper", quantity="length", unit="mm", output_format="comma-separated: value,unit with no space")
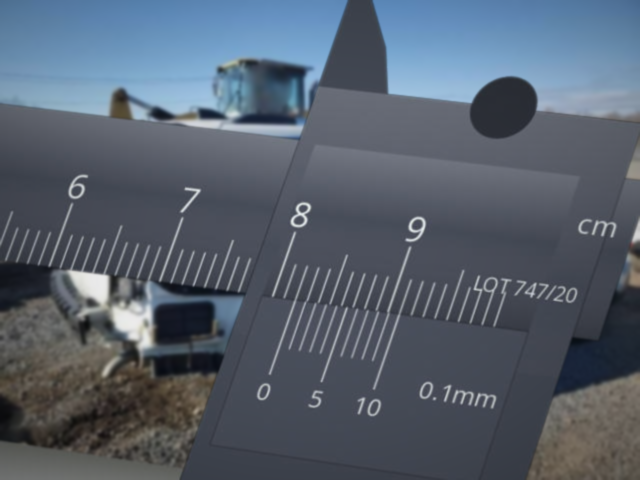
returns 82.0,mm
